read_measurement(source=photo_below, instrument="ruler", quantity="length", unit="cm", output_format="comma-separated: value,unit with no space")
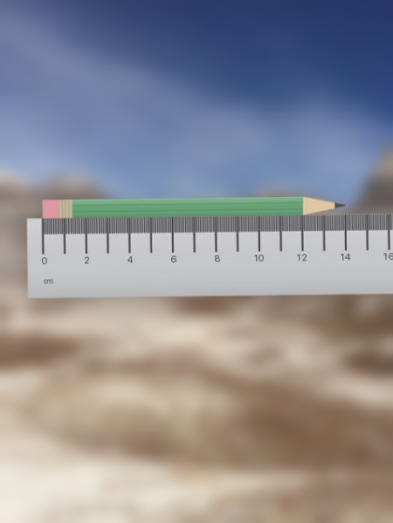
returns 14,cm
